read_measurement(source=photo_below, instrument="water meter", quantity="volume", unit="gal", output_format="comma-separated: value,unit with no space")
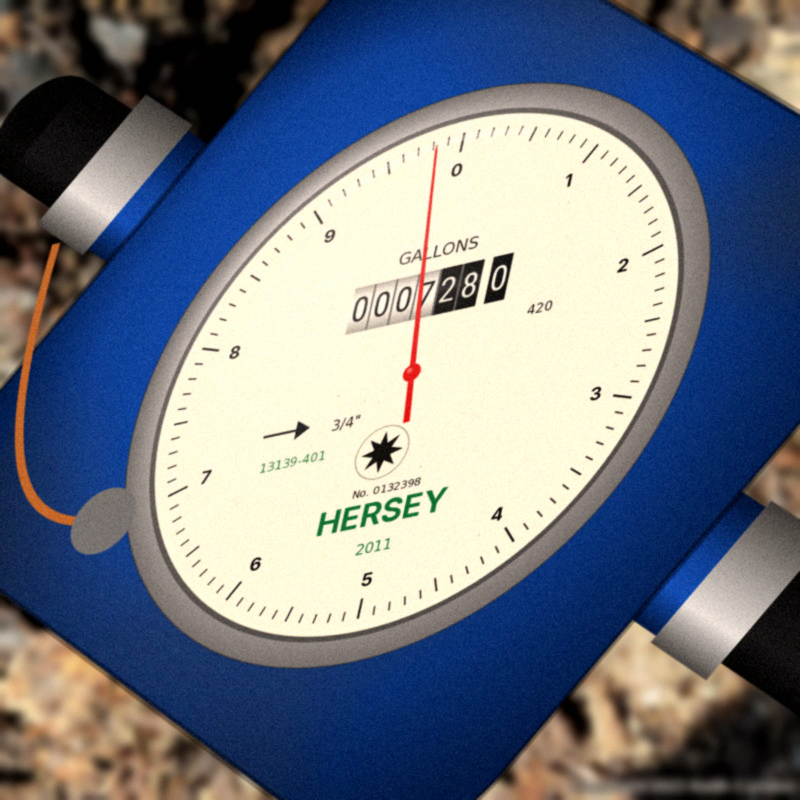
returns 7279.8,gal
